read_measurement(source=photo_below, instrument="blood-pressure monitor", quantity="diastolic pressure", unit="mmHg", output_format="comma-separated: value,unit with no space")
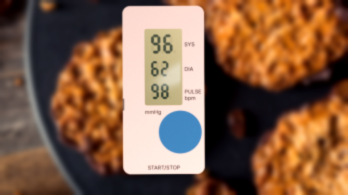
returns 62,mmHg
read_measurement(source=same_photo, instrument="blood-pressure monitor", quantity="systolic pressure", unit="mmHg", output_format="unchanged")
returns 96,mmHg
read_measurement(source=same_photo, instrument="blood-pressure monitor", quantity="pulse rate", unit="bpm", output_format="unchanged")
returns 98,bpm
